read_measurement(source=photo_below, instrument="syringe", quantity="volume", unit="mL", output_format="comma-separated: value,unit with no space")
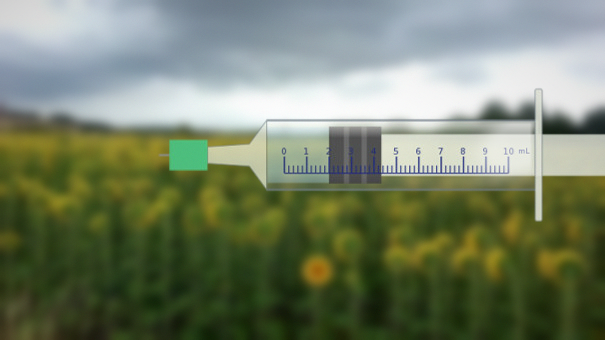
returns 2,mL
